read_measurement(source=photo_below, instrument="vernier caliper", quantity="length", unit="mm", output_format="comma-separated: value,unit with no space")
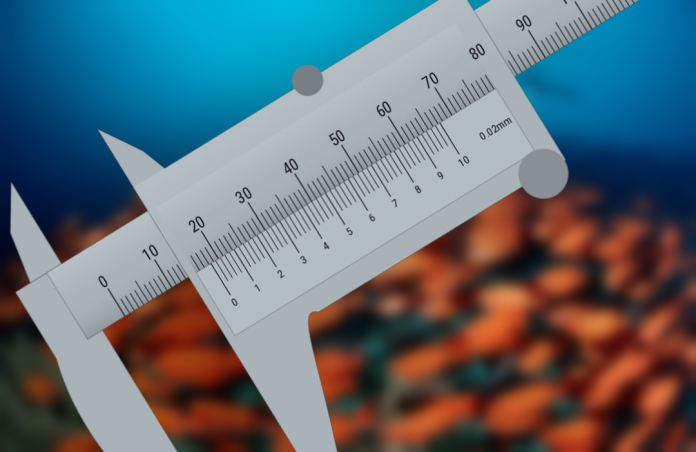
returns 18.4,mm
